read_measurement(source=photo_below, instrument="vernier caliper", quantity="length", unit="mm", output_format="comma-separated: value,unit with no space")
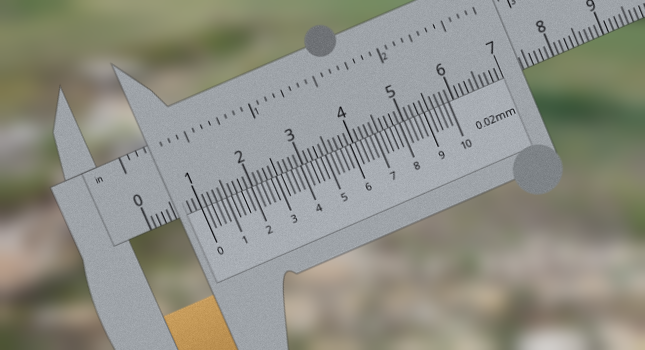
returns 10.0,mm
